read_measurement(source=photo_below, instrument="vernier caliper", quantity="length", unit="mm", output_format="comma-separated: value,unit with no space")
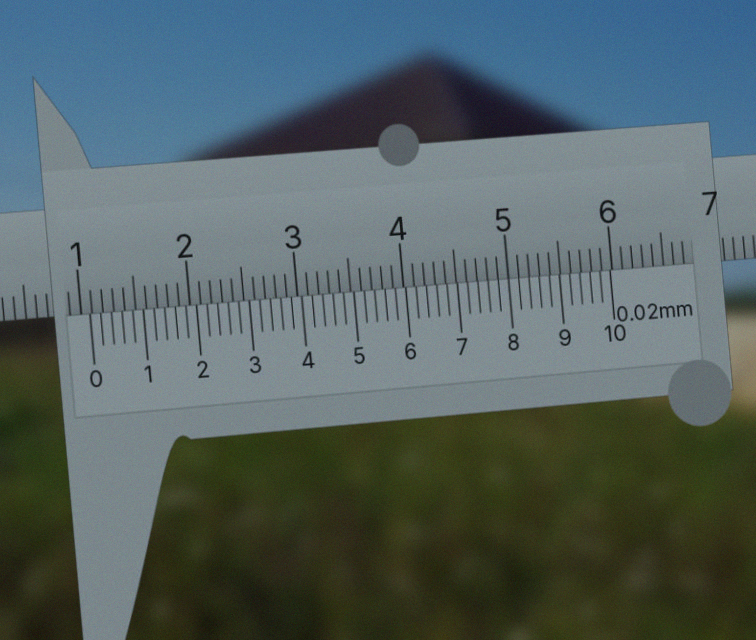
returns 10.8,mm
